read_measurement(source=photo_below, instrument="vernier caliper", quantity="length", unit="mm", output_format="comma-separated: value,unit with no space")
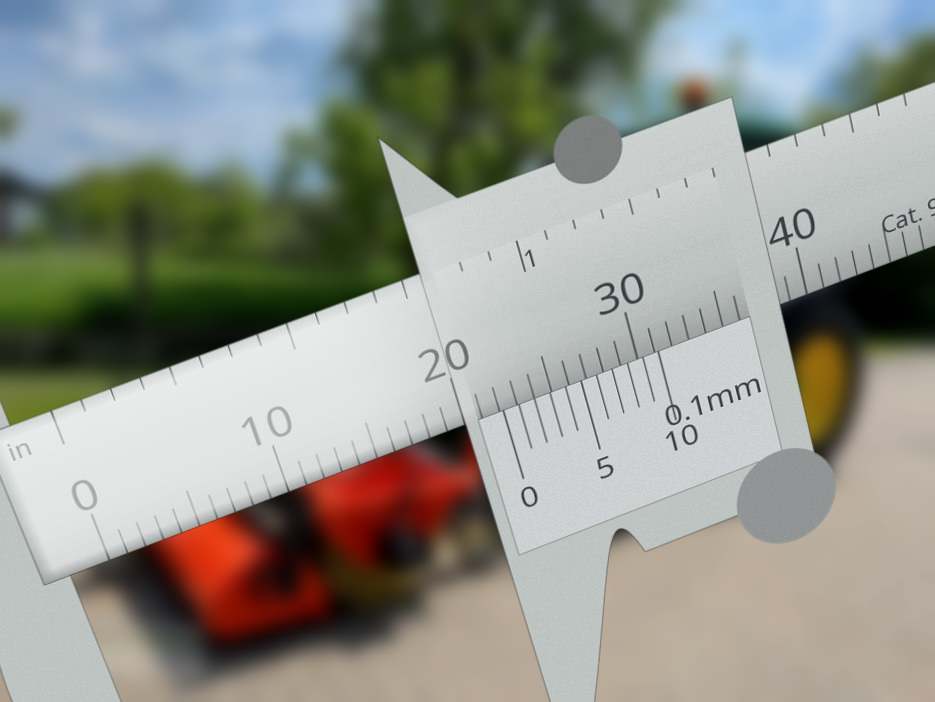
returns 22.2,mm
